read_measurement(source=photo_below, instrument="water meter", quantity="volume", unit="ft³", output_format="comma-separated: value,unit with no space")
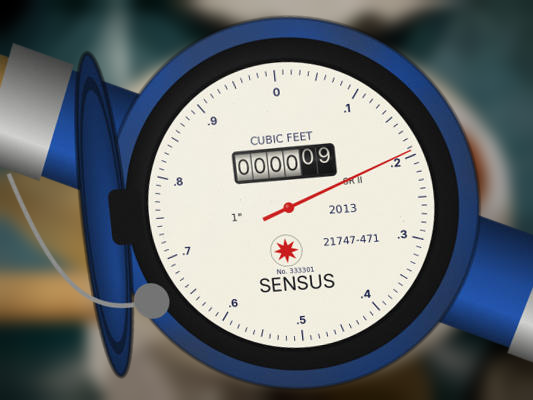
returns 9.19,ft³
